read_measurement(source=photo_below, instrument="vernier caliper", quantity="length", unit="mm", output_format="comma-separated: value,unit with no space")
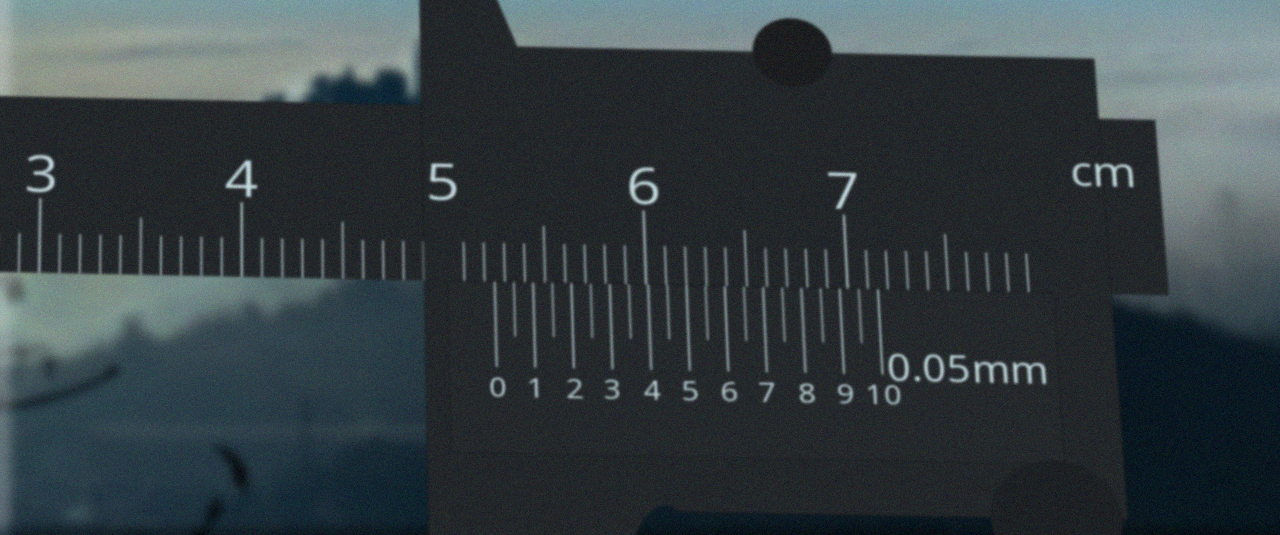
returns 52.5,mm
